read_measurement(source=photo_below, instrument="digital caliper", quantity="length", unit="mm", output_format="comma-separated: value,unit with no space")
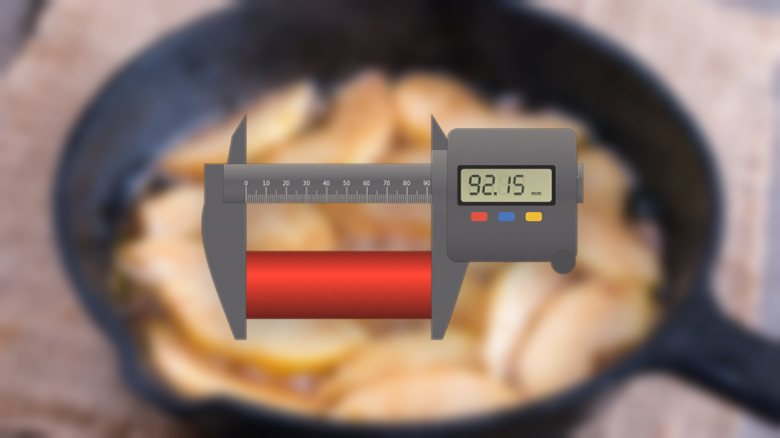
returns 92.15,mm
